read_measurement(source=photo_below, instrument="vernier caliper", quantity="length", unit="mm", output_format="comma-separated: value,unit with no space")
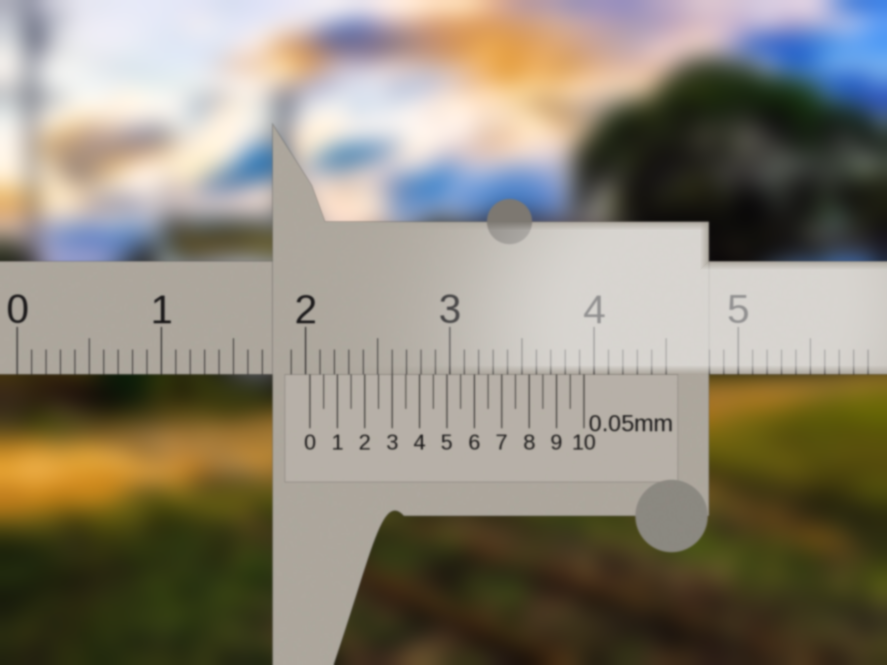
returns 20.3,mm
